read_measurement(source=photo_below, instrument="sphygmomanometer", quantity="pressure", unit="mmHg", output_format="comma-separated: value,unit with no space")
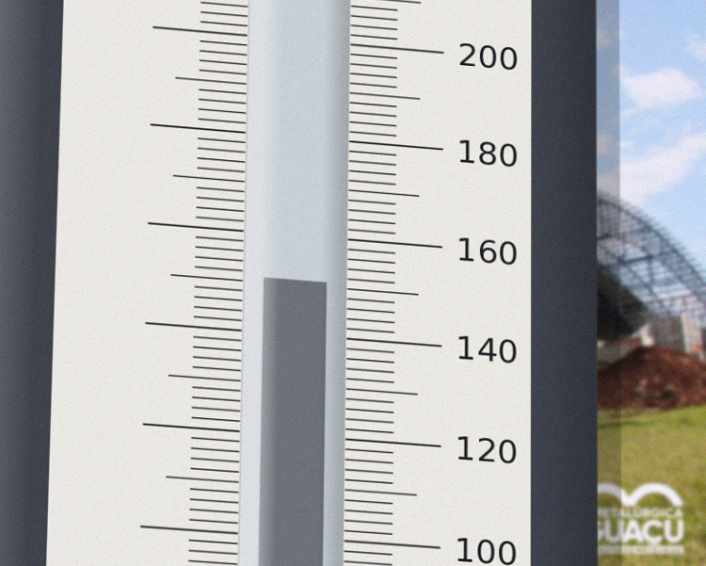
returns 151,mmHg
